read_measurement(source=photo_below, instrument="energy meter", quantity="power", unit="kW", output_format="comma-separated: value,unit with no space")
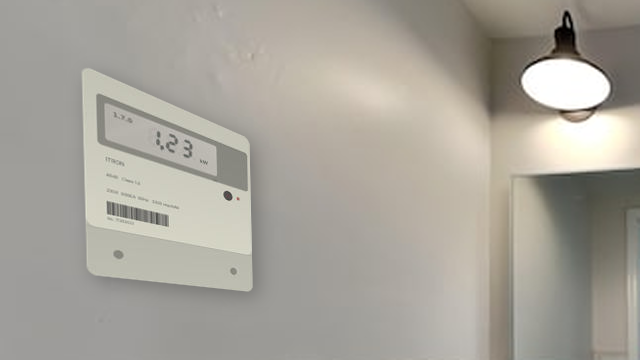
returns 1.23,kW
